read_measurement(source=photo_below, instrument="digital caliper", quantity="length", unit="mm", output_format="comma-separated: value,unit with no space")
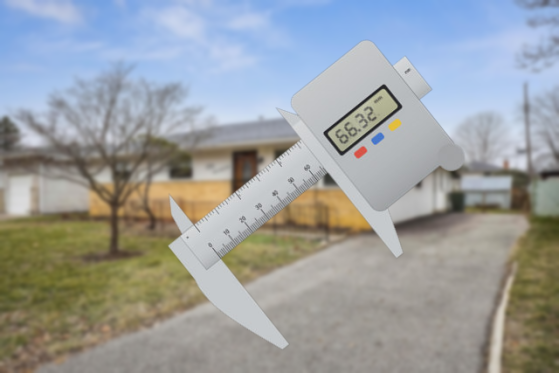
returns 66.32,mm
